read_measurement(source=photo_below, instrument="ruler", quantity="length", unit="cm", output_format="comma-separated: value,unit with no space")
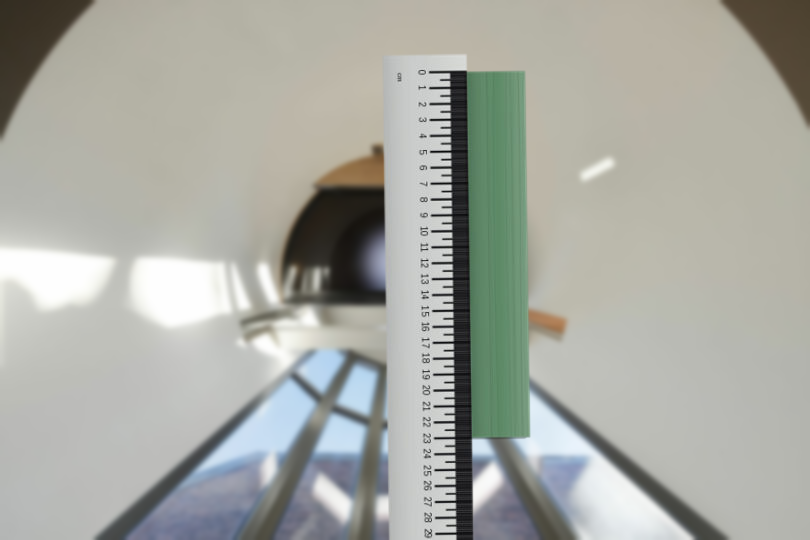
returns 23,cm
